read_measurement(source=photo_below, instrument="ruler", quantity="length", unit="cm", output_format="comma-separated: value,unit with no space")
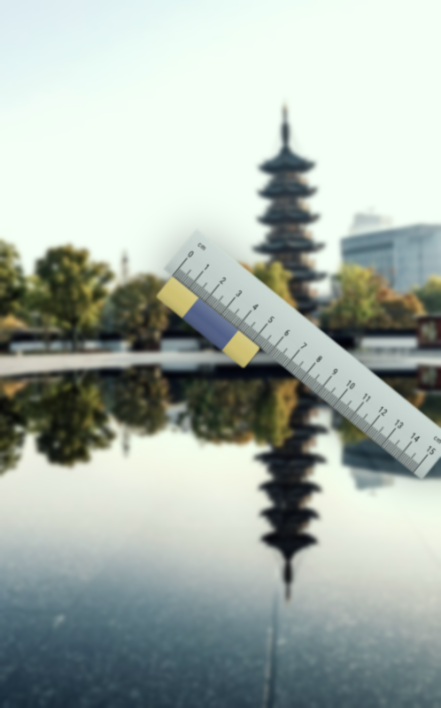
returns 5.5,cm
